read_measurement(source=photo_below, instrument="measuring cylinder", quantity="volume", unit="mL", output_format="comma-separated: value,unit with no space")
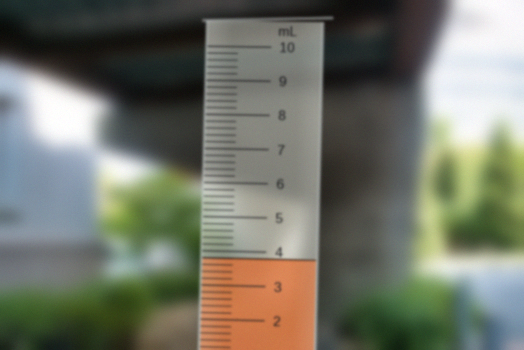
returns 3.8,mL
